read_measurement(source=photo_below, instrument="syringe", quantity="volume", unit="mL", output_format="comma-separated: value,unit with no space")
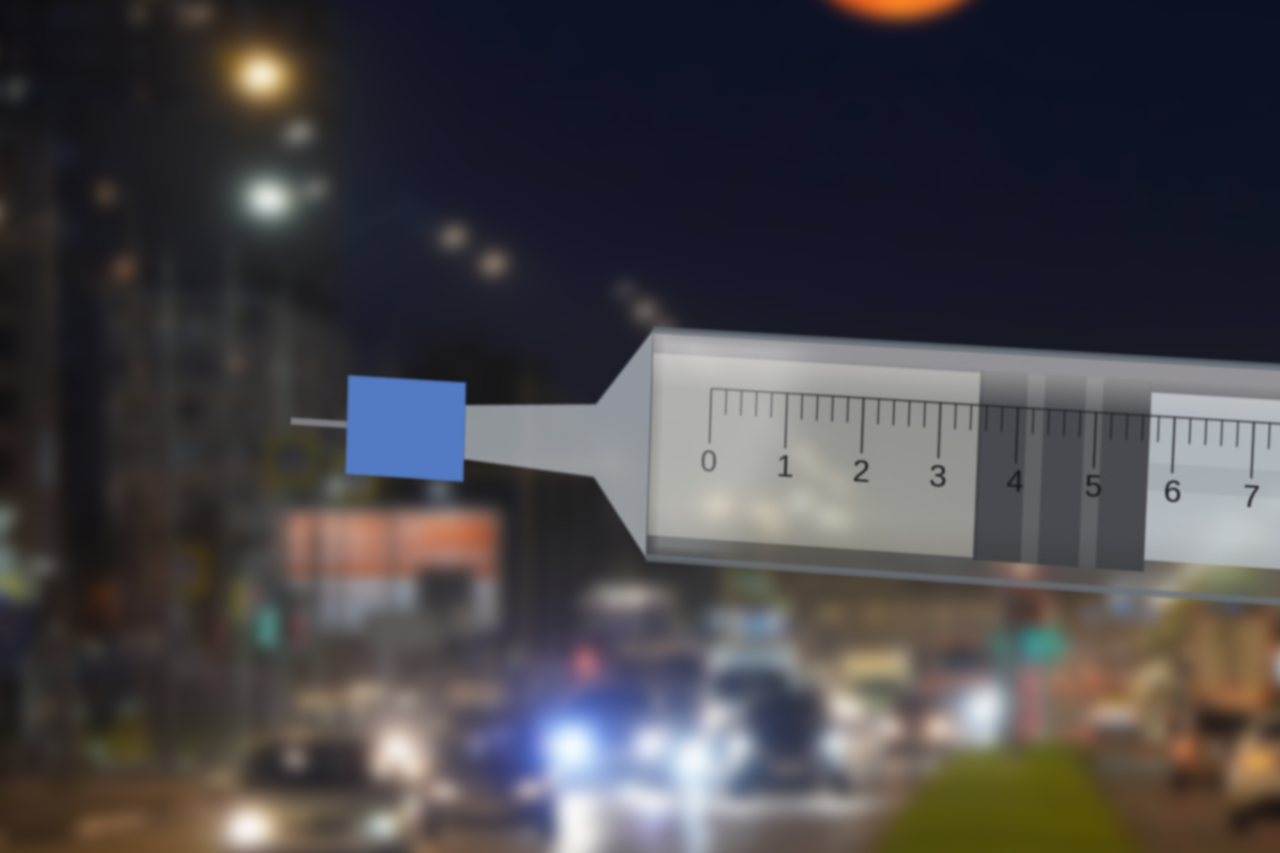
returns 3.5,mL
